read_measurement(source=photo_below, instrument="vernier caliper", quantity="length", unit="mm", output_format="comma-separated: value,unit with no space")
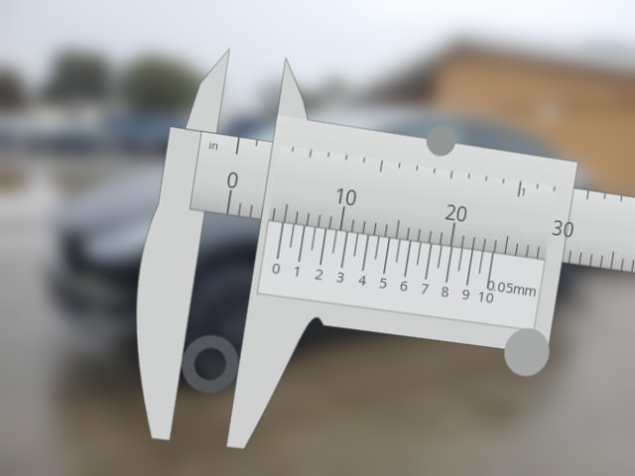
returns 4.9,mm
